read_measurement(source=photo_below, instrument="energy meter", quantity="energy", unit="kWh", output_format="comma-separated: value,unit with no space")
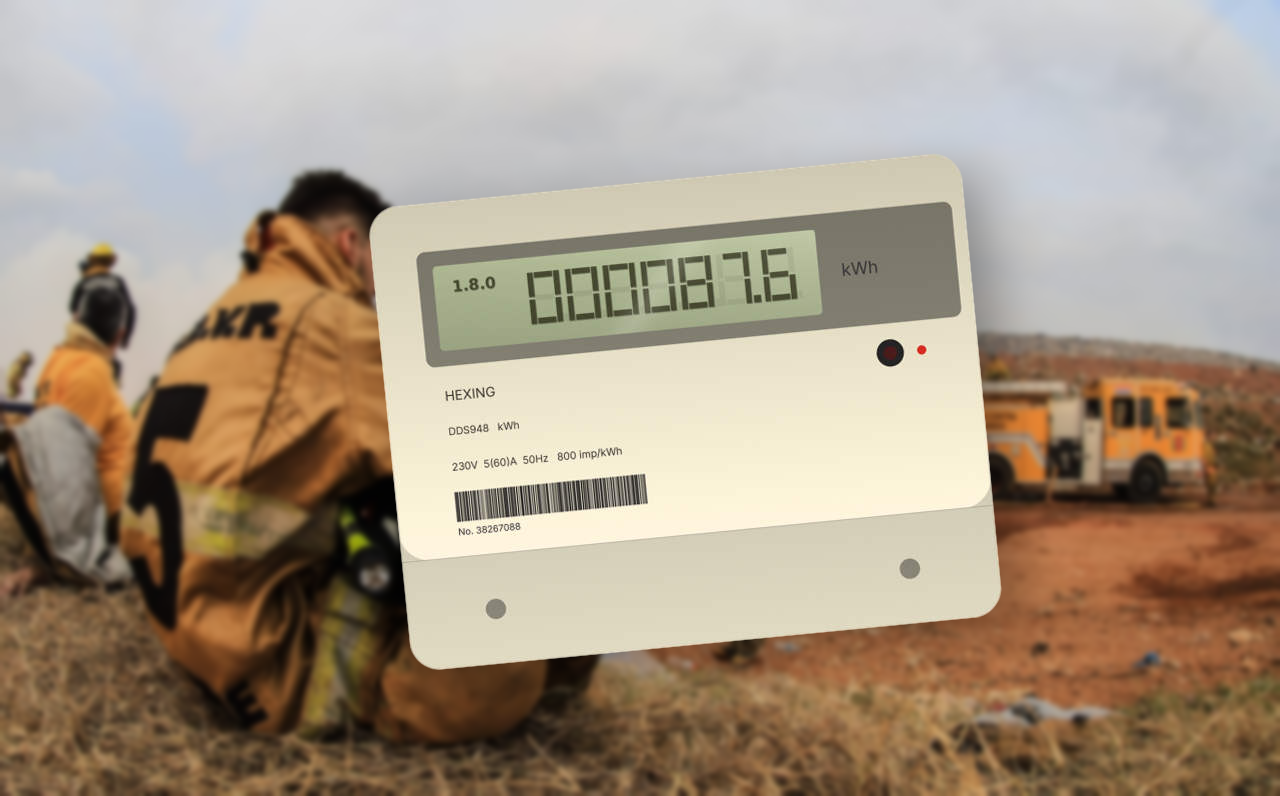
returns 87.6,kWh
